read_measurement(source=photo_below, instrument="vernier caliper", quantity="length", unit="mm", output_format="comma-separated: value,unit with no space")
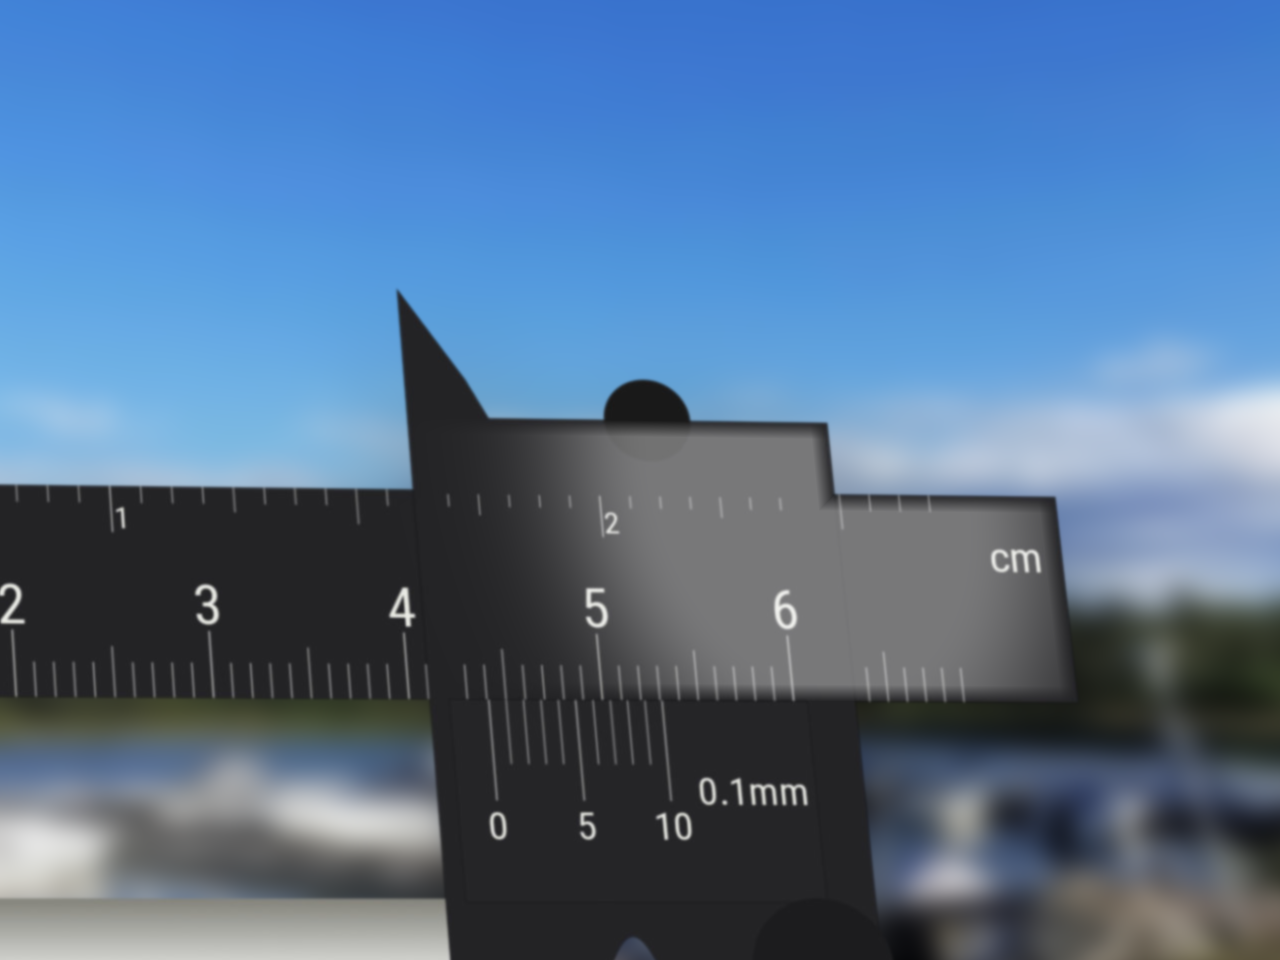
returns 44.1,mm
